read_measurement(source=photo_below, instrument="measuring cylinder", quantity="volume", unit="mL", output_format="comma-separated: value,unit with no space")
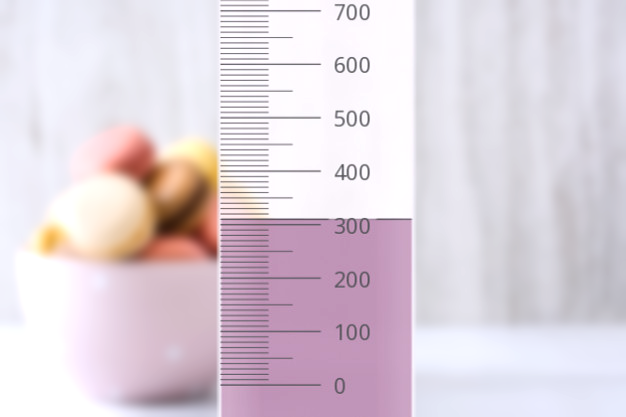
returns 310,mL
